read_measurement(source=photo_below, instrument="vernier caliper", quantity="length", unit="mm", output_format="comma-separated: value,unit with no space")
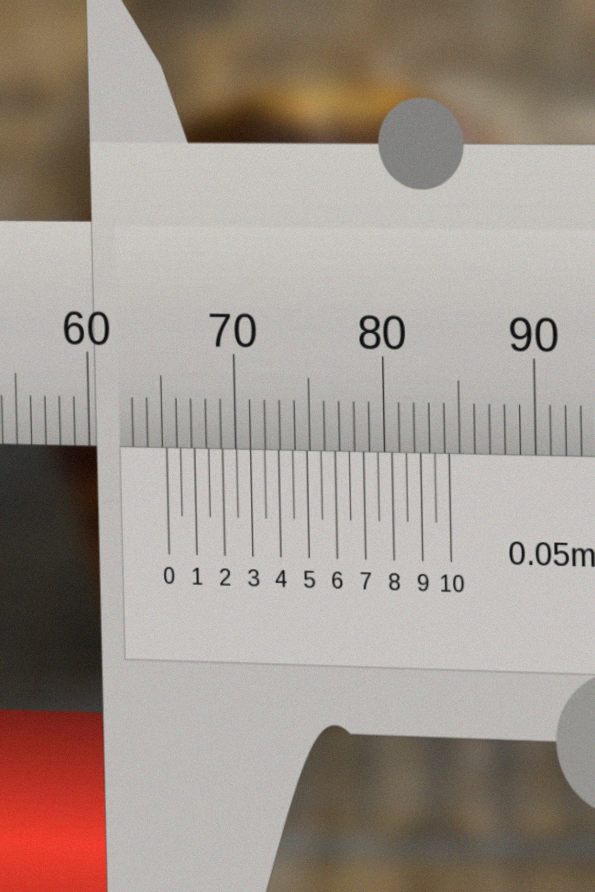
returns 65.3,mm
